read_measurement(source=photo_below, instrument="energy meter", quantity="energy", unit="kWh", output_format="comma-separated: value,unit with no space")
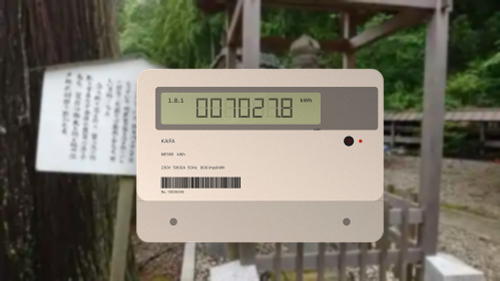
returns 7027.8,kWh
